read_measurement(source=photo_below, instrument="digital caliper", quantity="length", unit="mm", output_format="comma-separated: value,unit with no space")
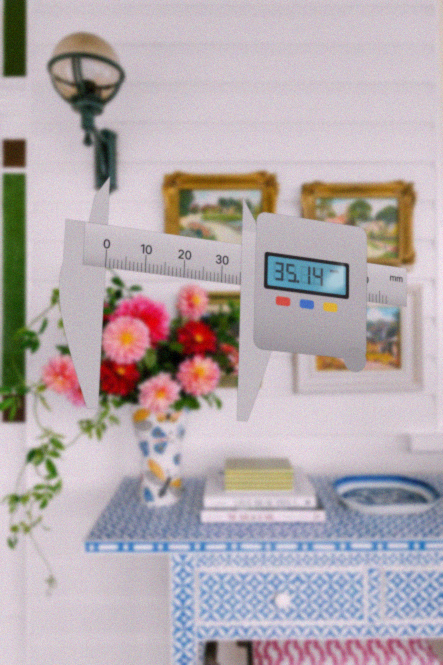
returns 35.14,mm
